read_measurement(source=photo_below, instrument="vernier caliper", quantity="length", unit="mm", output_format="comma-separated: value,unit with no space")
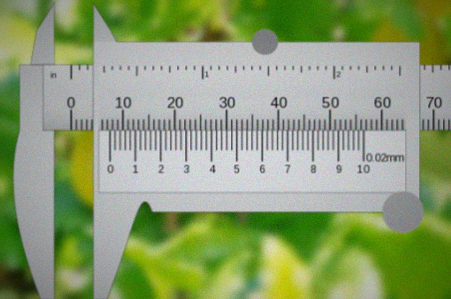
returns 7.5,mm
